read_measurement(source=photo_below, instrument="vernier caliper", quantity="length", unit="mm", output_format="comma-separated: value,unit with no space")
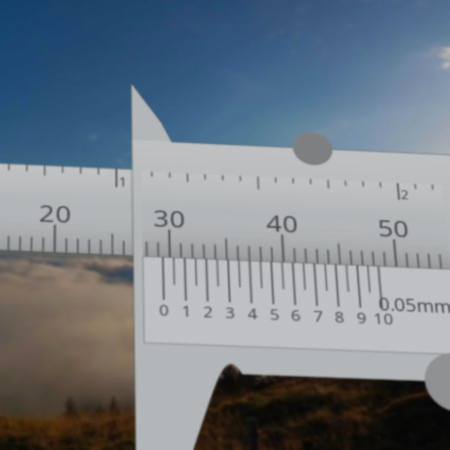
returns 29.4,mm
